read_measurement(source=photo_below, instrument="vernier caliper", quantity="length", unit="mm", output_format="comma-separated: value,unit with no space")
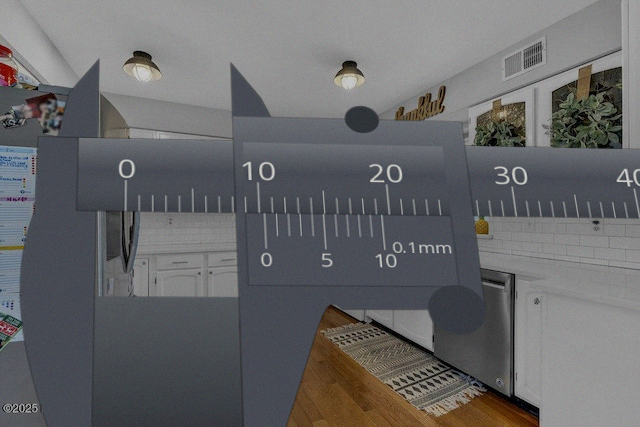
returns 10.4,mm
